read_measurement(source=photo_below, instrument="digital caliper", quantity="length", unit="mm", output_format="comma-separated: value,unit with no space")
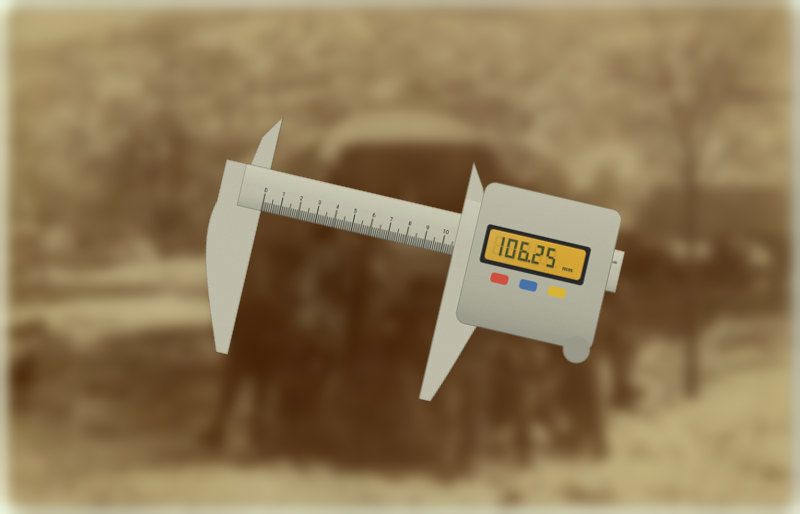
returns 106.25,mm
